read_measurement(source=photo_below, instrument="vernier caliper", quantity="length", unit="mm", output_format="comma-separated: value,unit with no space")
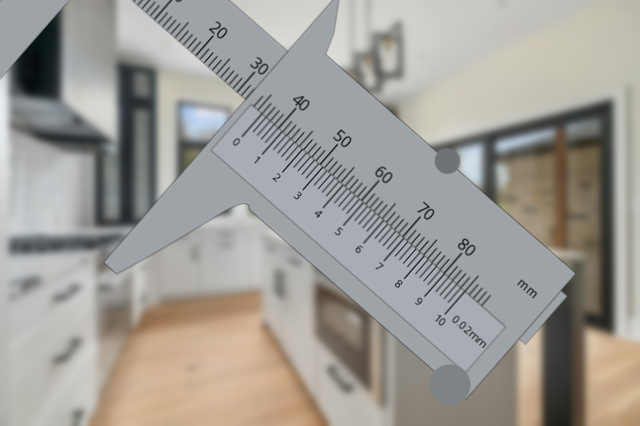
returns 36.0,mm
